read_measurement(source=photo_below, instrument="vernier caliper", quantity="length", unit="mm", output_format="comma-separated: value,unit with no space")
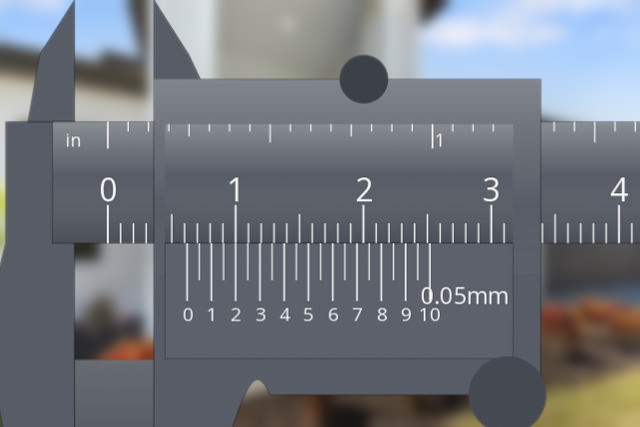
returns 6.2,mm
